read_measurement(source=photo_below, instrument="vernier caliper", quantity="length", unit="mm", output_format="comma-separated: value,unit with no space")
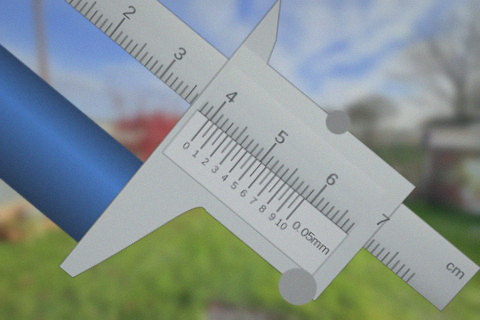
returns 39.8,mm
